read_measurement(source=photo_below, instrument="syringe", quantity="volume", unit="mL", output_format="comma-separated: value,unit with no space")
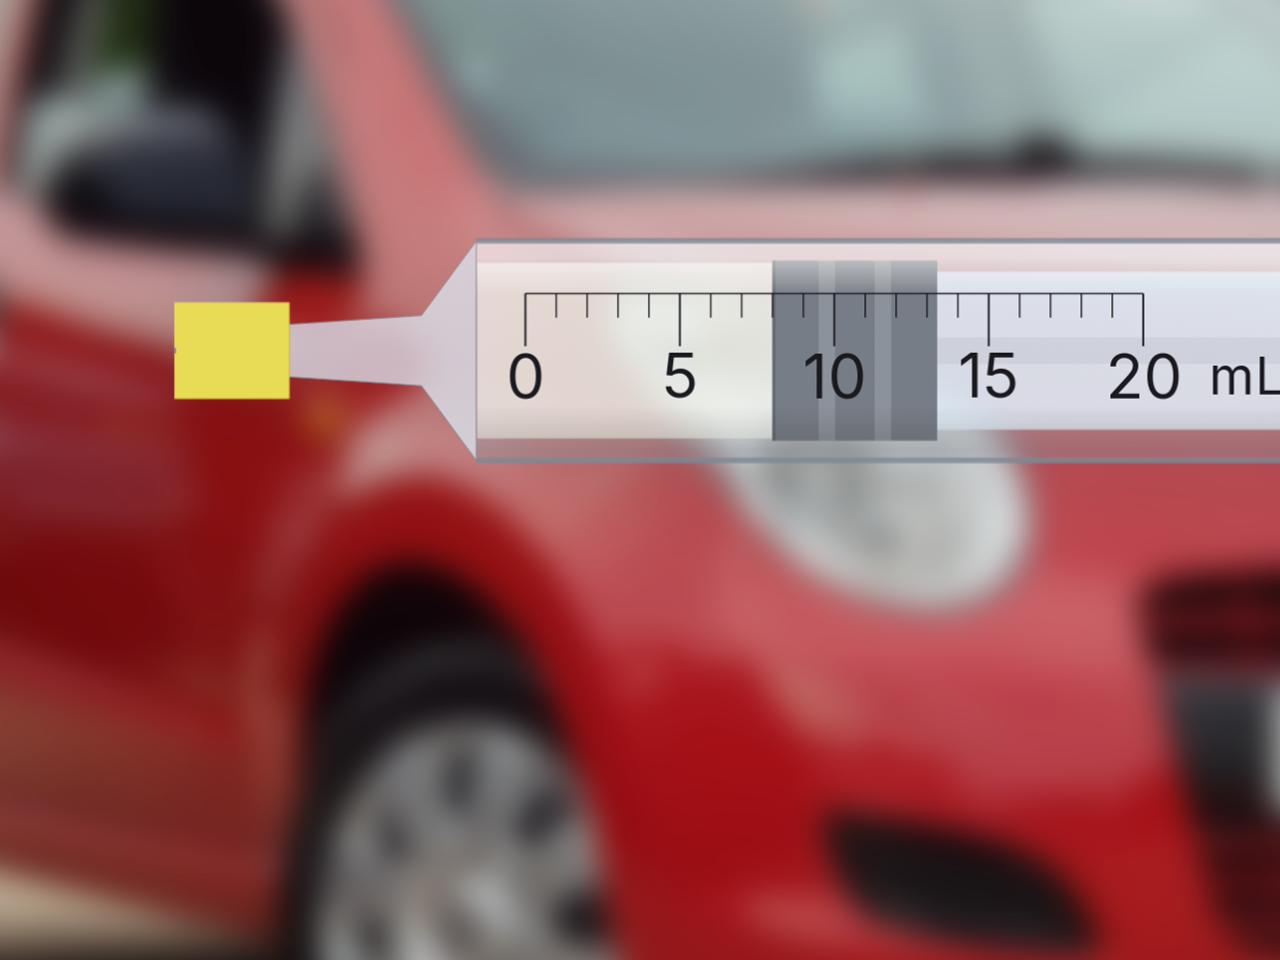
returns 8,mL
